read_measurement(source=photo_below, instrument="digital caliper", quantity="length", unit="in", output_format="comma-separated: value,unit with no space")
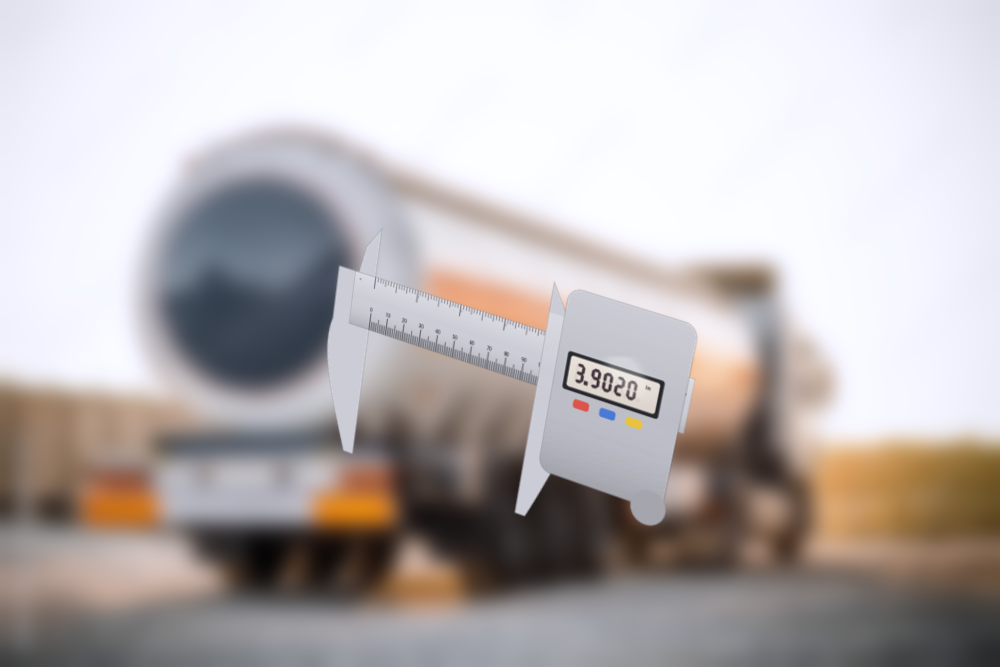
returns 3.9020,in
